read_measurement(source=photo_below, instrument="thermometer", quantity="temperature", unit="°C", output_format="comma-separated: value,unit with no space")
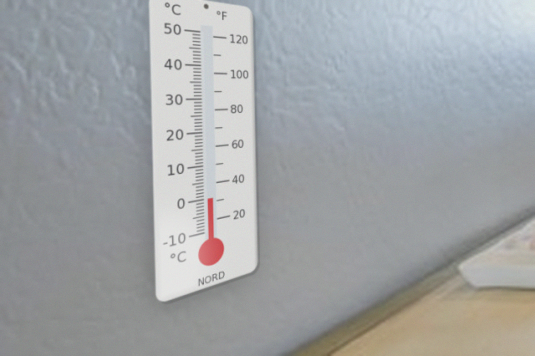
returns 0,°C
